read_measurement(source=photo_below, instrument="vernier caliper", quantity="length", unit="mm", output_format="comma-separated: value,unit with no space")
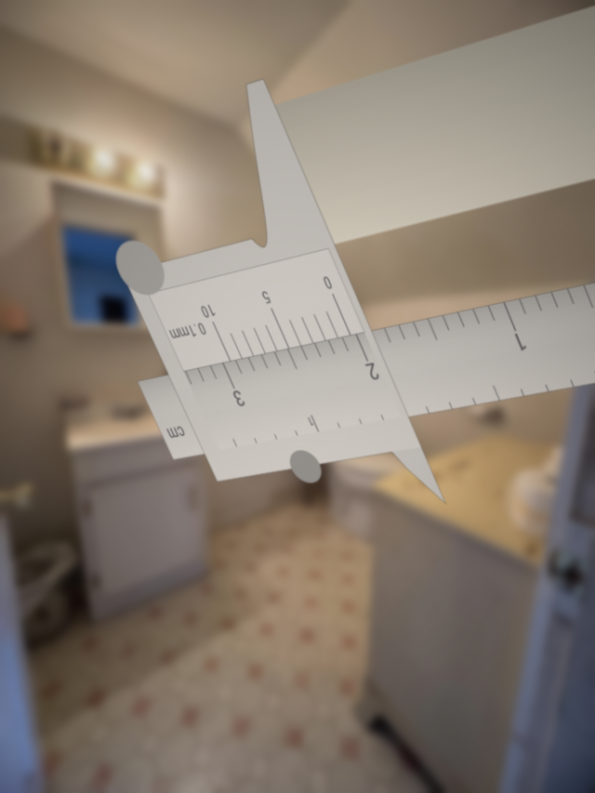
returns 20.4,mm
